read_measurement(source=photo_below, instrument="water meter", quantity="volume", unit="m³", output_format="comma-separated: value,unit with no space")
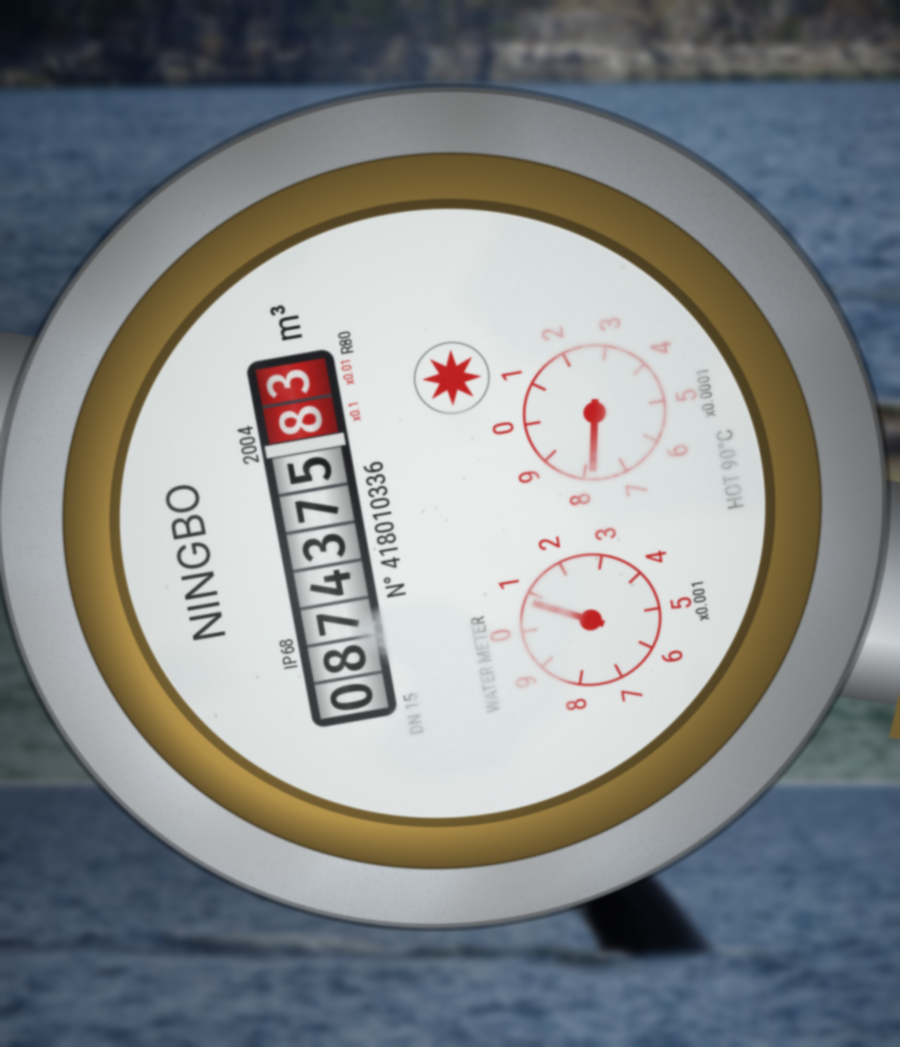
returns 874375.8307,m³
